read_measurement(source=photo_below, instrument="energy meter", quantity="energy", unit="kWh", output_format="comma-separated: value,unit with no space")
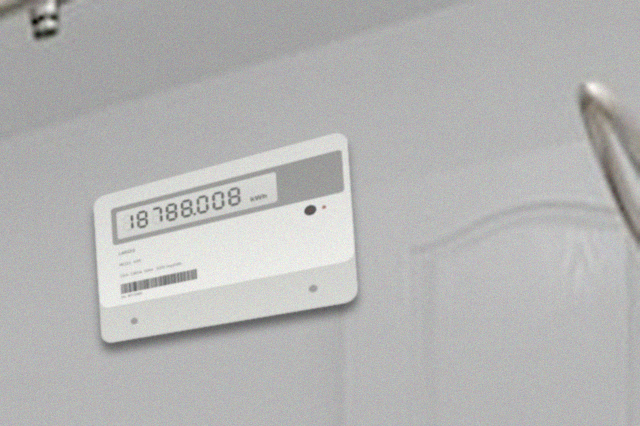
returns 18788.008,kWh
